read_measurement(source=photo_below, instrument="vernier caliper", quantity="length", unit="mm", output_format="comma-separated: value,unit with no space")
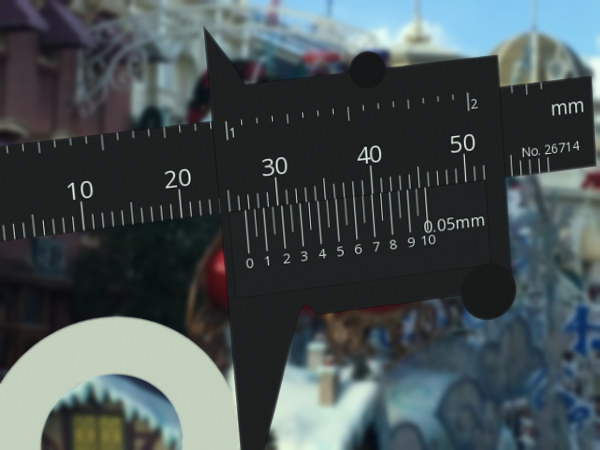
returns 26.6,mm
